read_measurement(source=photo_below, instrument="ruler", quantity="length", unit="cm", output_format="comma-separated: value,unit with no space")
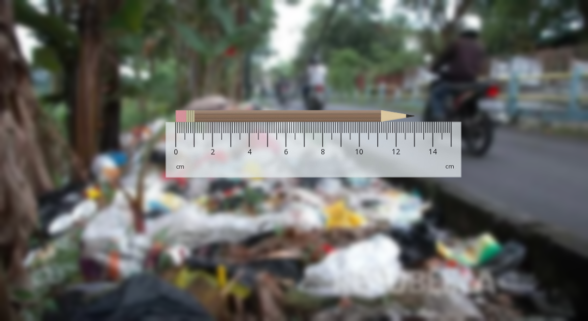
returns 13,cm
